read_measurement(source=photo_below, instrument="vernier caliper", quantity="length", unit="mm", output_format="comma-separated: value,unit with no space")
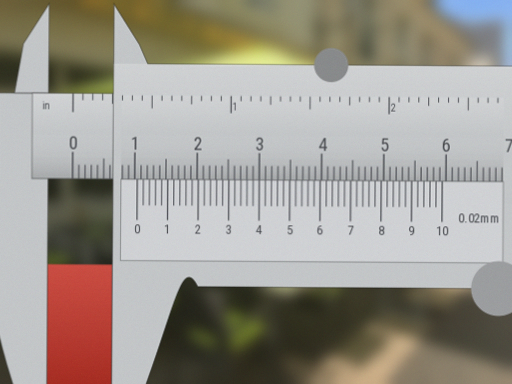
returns 10.4,mm
